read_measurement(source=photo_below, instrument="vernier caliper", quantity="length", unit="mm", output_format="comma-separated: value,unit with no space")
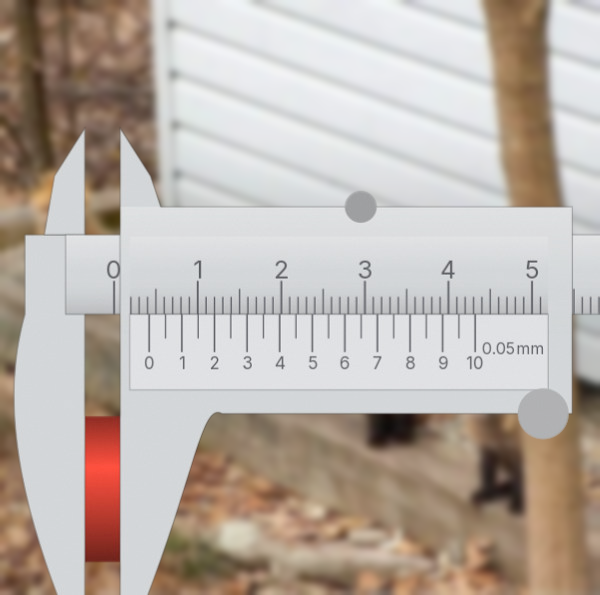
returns 4.2,mm
